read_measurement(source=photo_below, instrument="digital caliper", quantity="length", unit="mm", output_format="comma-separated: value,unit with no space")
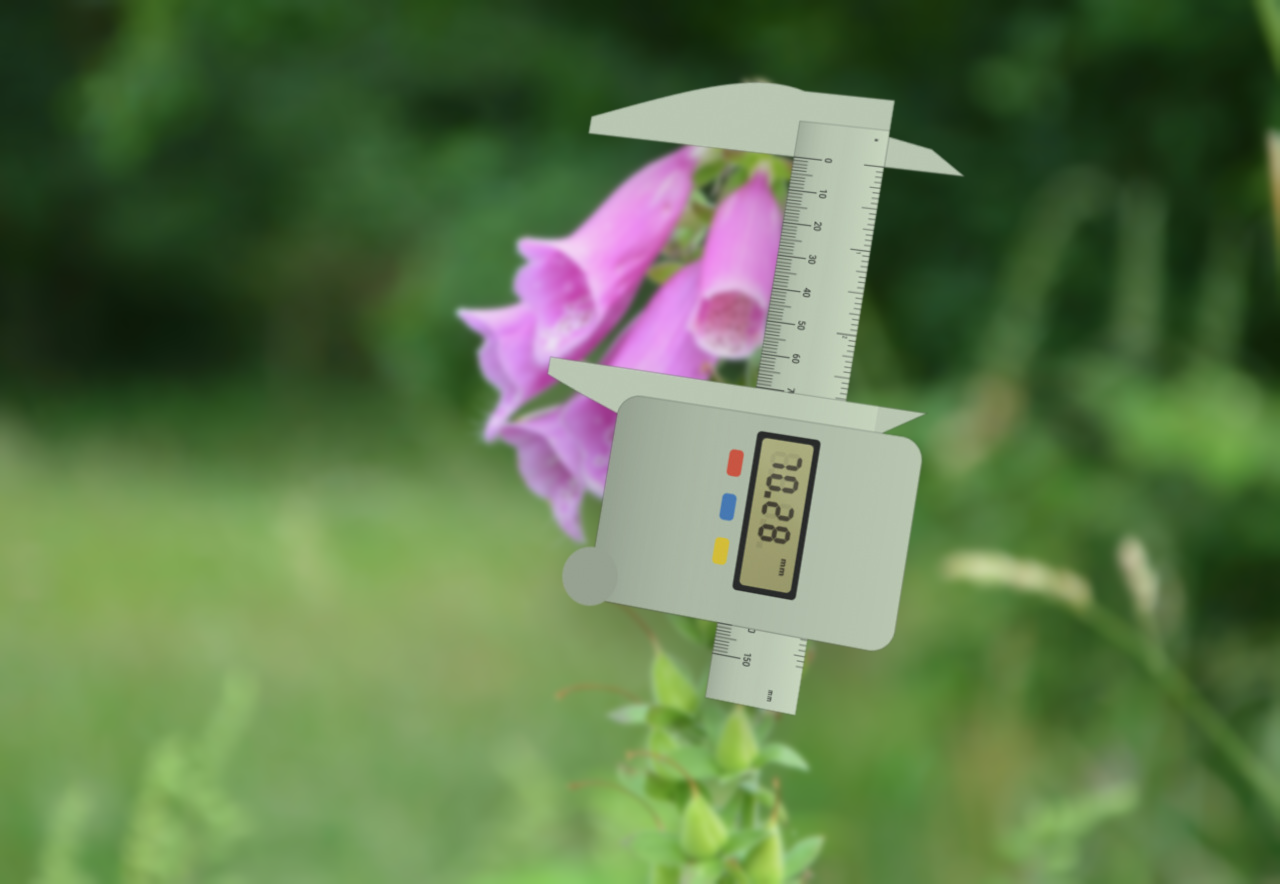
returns 70.28,mm
